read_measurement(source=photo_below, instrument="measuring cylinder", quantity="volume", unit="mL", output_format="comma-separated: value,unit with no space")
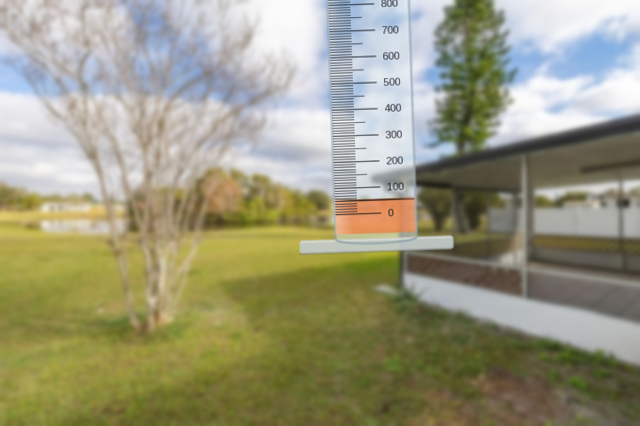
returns 50,mL
